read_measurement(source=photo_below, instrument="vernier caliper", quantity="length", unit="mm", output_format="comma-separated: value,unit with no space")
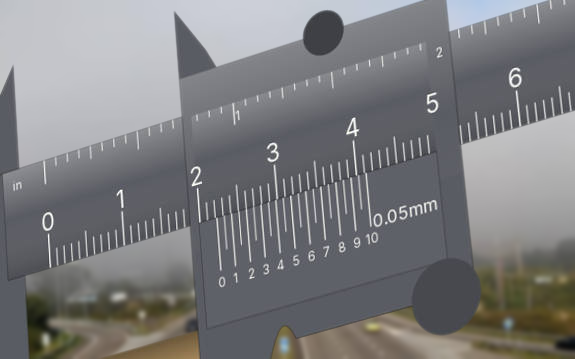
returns 22.2,mm
